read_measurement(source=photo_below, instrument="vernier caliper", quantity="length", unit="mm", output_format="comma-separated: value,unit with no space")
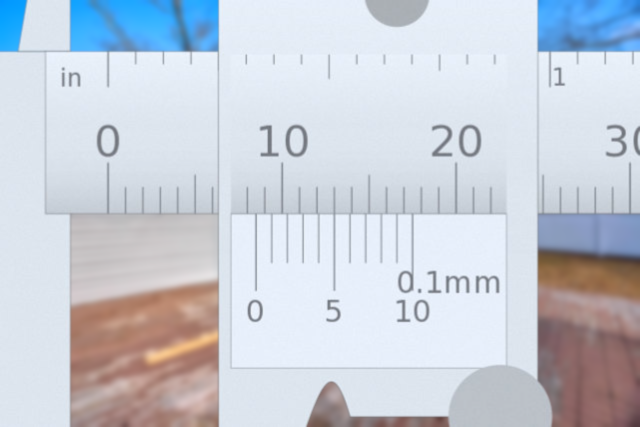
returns 8.5,mm
